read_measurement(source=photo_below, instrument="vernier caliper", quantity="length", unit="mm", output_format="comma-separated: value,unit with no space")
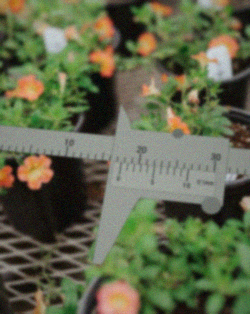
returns 17.6,mm
